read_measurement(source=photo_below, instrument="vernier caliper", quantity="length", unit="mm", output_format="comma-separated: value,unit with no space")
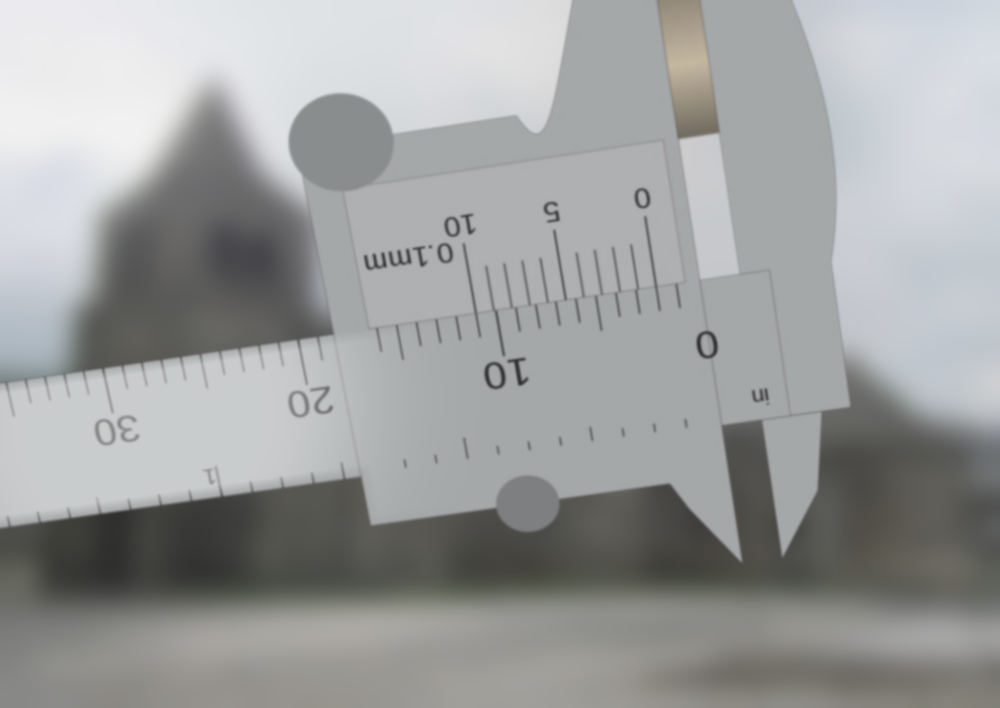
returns 2.0,mm
